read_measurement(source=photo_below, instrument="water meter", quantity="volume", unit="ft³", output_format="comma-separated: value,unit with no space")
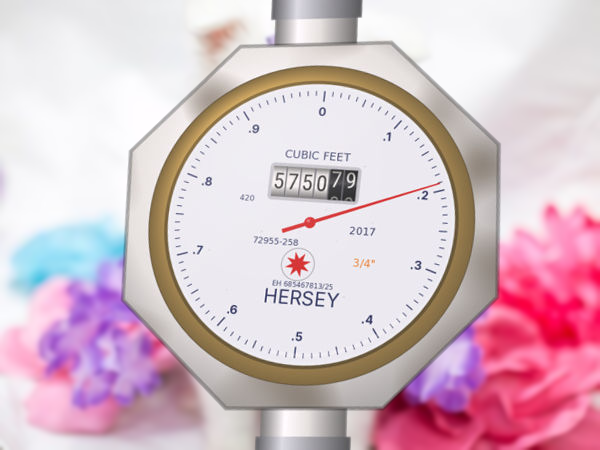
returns 575079.19,ft³
